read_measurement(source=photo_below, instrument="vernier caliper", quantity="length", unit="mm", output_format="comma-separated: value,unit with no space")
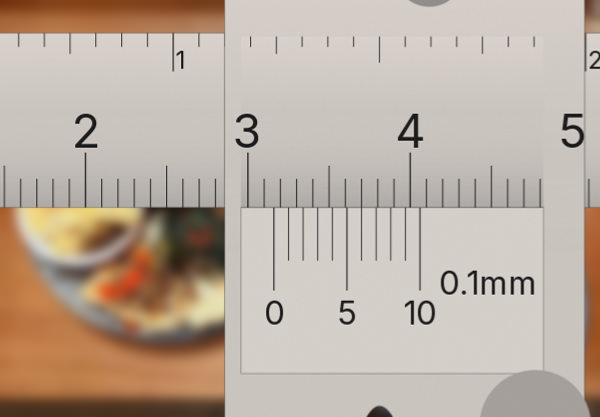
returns 31.6,mm
